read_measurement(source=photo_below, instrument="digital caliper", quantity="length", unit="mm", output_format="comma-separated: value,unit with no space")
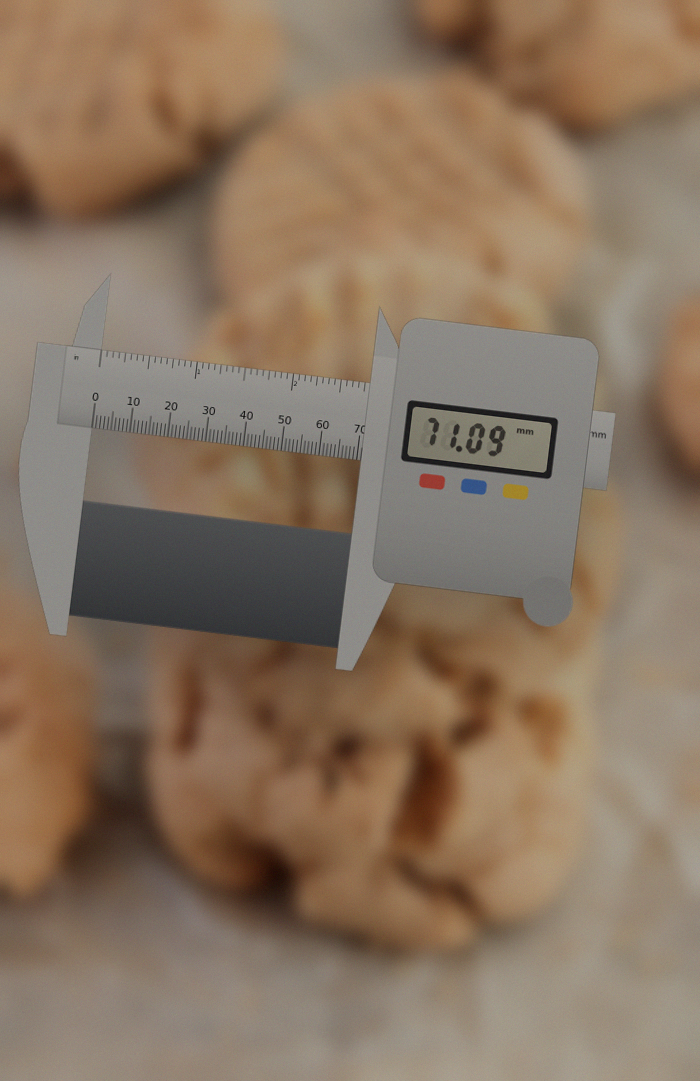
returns 71.09,mm
